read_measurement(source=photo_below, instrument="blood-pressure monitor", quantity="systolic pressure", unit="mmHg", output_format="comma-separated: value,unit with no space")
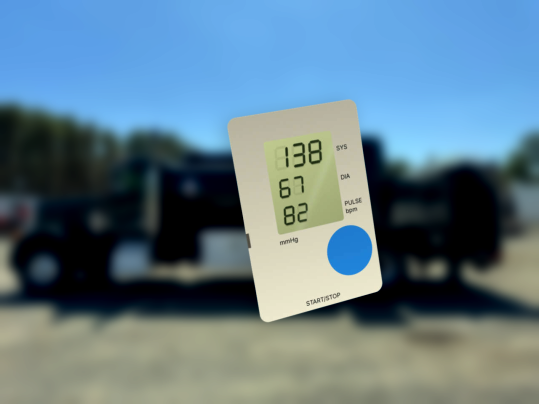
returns 138,mmHg
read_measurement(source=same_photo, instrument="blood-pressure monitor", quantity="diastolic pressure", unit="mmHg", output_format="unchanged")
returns 67,mmHg
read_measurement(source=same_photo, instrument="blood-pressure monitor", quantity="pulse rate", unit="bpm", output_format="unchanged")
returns 82,bpm
